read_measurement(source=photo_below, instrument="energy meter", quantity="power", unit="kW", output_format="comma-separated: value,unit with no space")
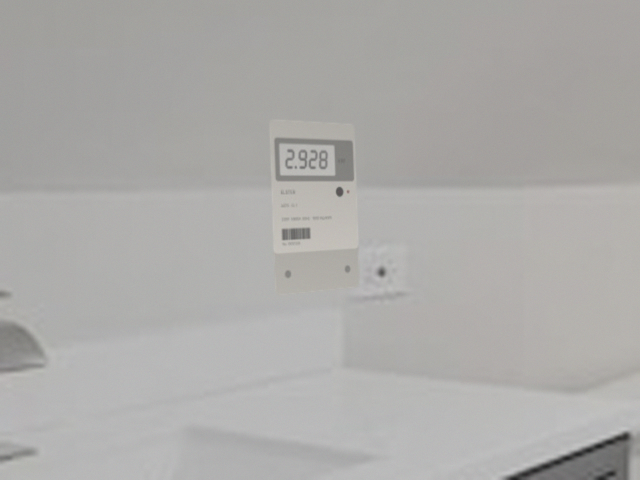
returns 2.928,kW
